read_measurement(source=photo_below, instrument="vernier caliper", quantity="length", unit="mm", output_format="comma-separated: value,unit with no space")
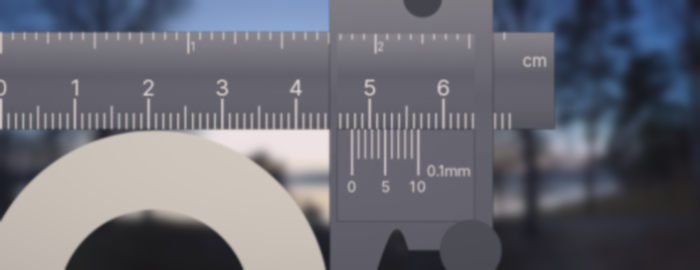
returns 47.6,mm
